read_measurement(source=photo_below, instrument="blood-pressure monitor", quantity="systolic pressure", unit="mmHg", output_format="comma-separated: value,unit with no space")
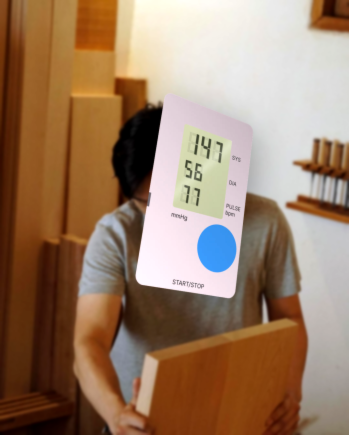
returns 147,mmHg
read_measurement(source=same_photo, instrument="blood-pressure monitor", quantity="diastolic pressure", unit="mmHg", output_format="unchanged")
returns 56,mmHg
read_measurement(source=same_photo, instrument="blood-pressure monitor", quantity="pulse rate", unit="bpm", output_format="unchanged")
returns 77,bpm
